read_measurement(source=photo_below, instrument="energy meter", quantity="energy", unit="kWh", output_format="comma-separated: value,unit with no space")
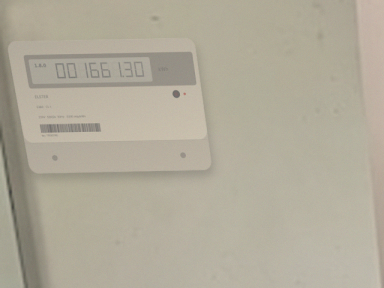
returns 1661.30,kWh
